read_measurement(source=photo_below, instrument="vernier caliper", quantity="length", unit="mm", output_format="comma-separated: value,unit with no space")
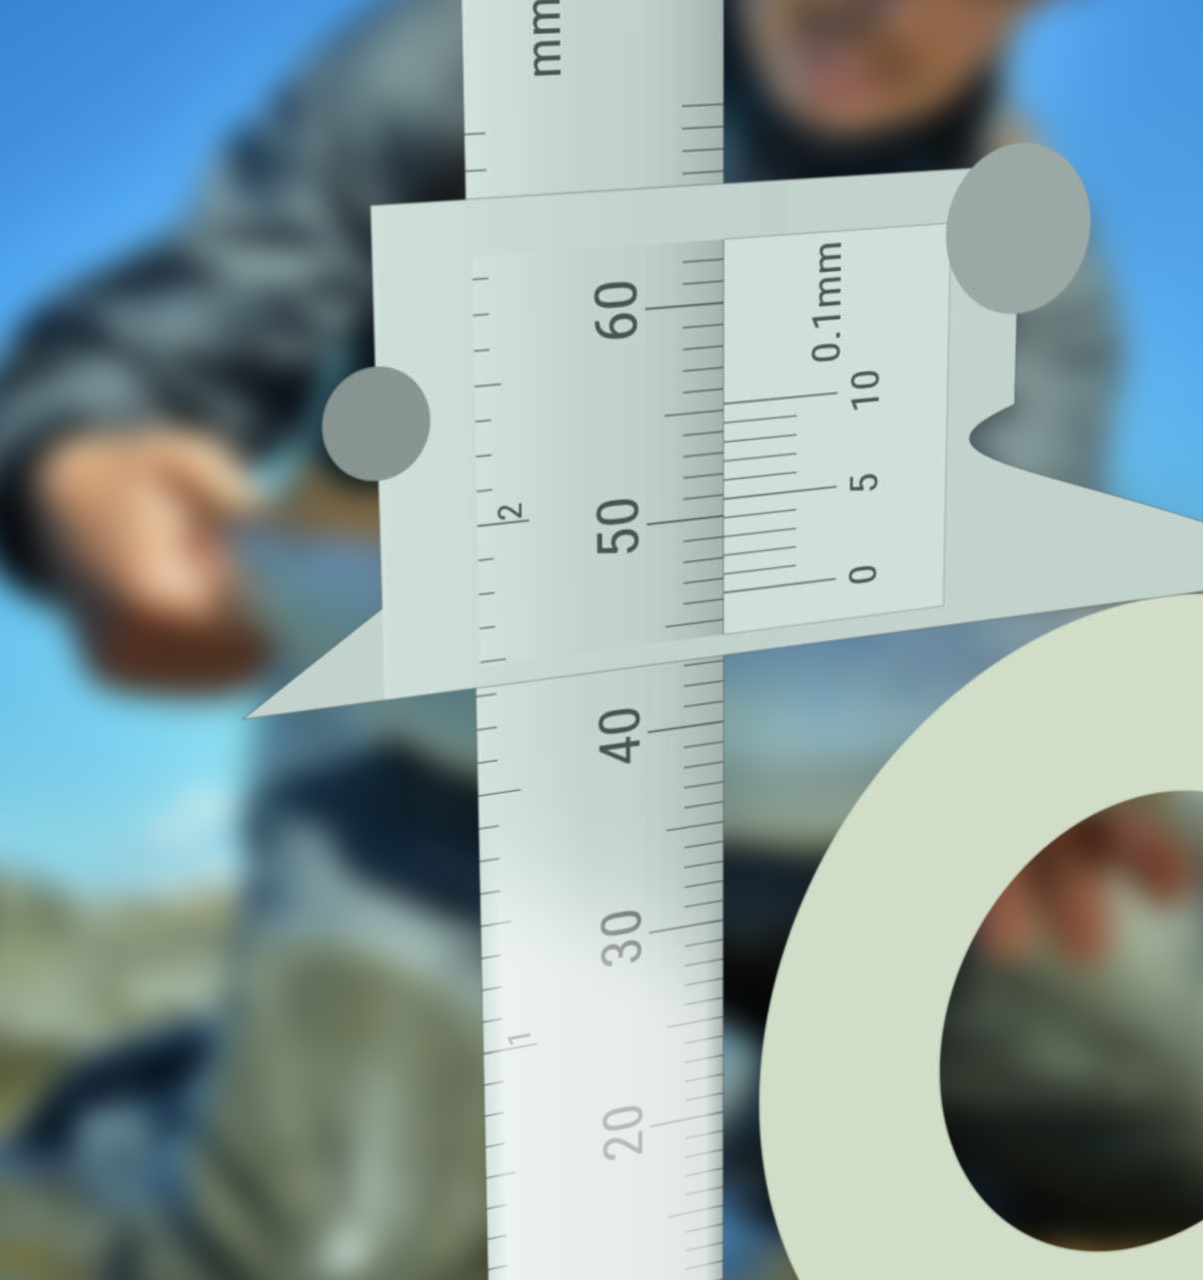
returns 46.3,mm
